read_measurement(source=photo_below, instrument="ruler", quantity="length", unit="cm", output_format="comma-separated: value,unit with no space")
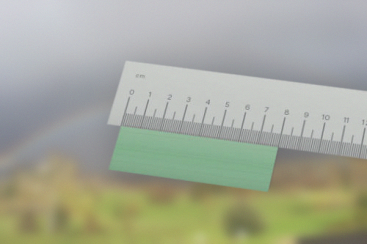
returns 8,cm
